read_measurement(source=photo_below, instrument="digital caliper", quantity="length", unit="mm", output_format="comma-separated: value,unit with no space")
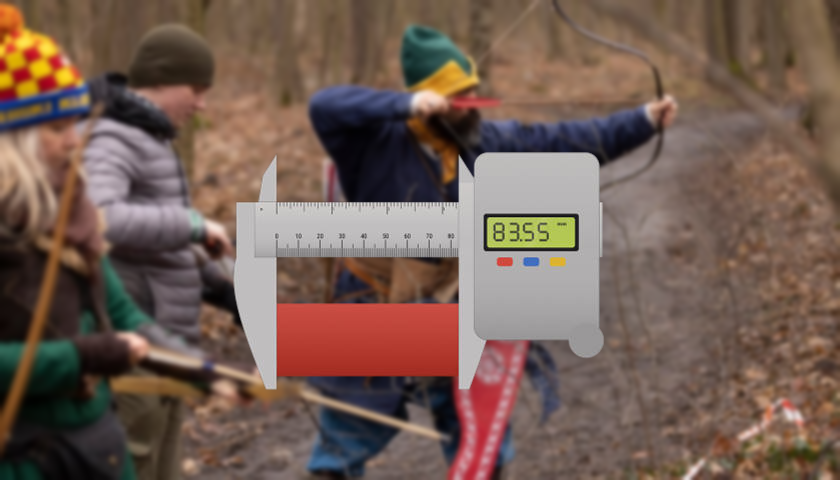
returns 83.55,mm
